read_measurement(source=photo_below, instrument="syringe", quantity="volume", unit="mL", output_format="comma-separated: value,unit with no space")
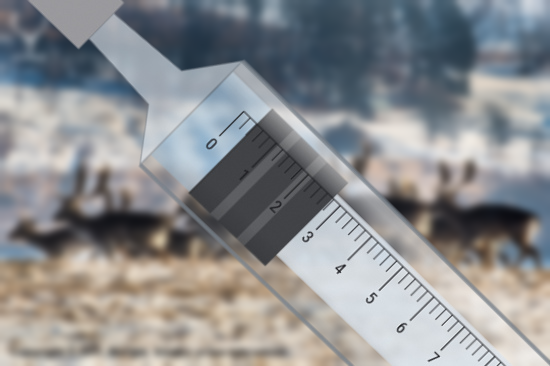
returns 0.4,mL
